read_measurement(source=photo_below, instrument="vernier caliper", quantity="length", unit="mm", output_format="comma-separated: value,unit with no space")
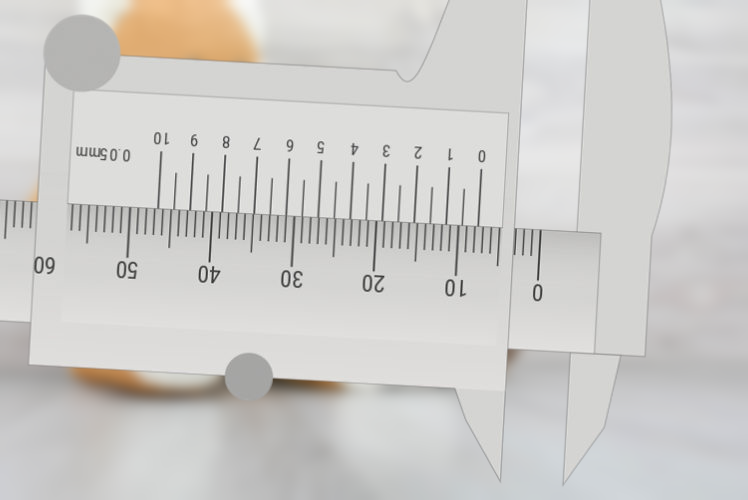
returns 7.6,mm
